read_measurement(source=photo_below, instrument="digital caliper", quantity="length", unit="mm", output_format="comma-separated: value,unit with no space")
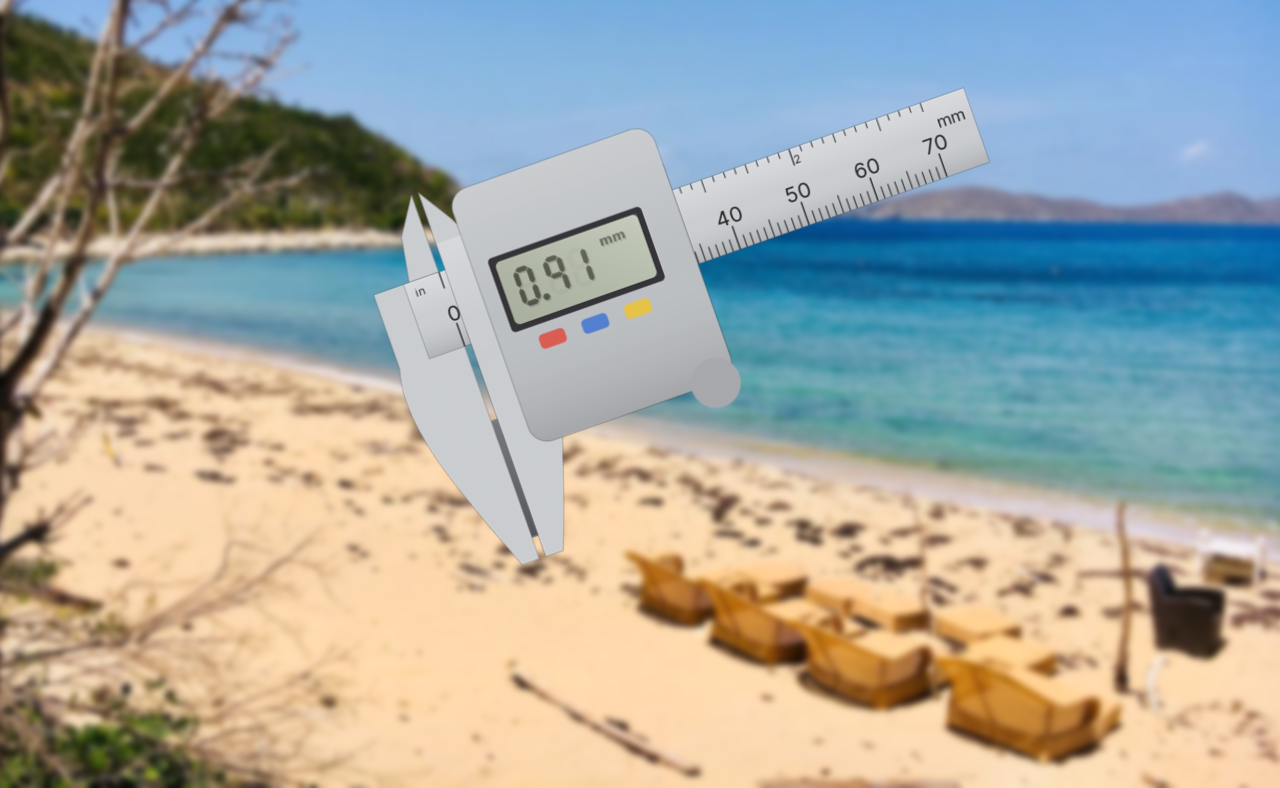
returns 0.91,mm
